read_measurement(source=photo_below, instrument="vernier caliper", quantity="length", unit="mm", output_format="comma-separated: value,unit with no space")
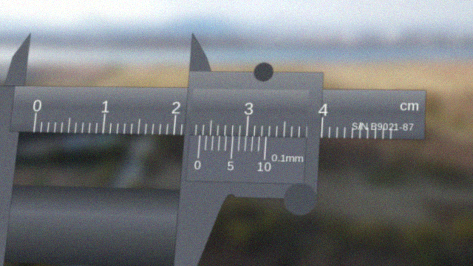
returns 23.6,mm
